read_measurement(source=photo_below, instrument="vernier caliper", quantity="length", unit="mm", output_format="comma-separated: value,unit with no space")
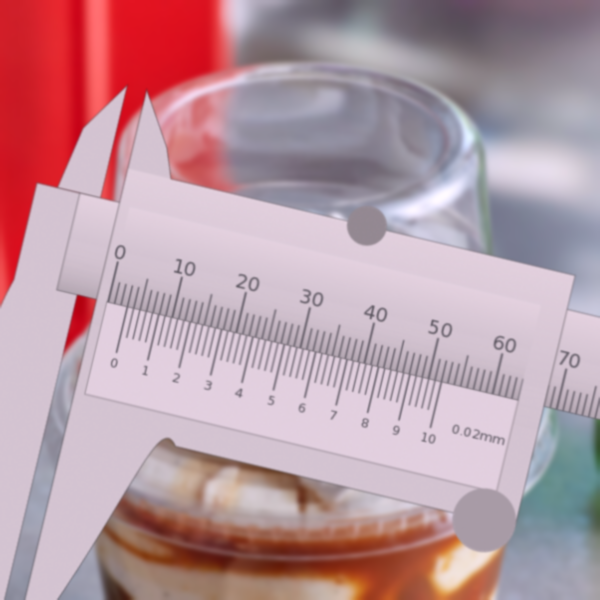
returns 3.0,mm
